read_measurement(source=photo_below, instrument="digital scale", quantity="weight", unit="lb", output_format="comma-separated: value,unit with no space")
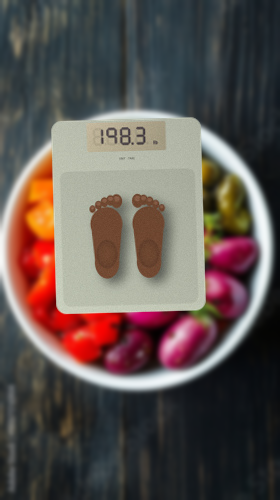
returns 198.3,lb
